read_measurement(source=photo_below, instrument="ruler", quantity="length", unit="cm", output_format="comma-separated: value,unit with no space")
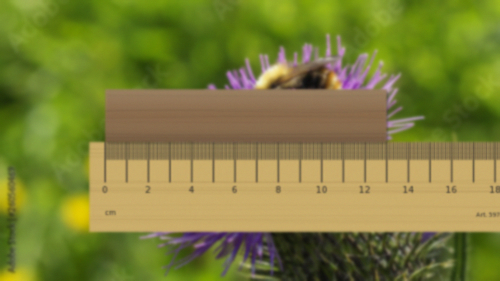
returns 13,cm
